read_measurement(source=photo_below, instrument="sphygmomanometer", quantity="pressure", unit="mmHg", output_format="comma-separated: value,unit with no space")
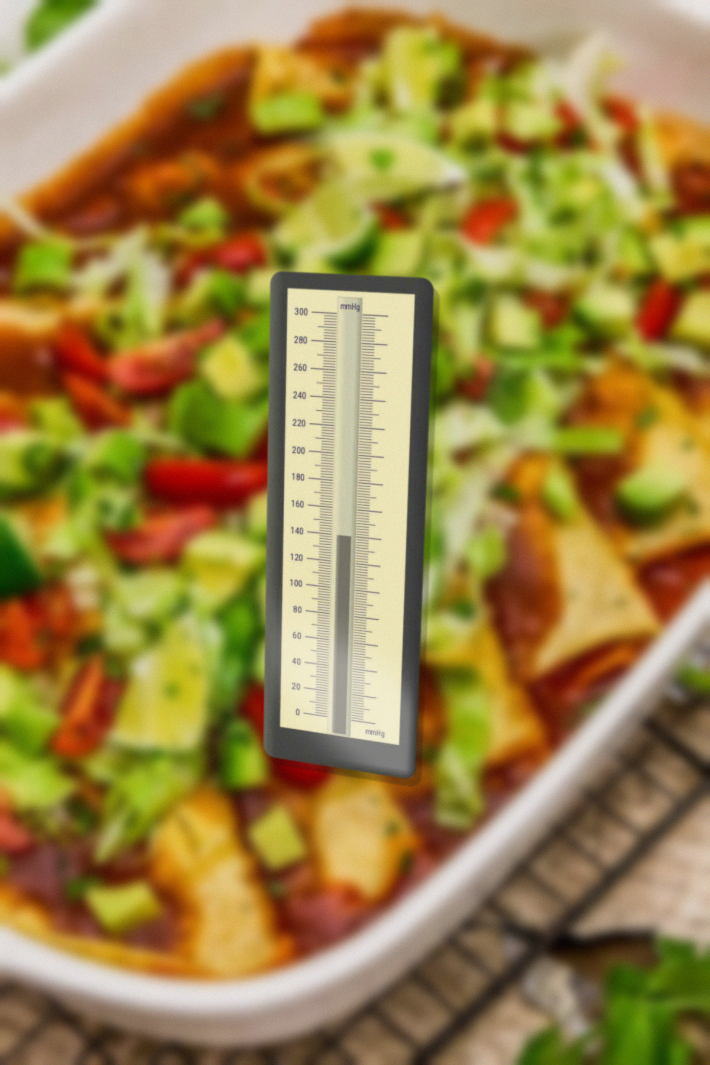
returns 140,mmHg
